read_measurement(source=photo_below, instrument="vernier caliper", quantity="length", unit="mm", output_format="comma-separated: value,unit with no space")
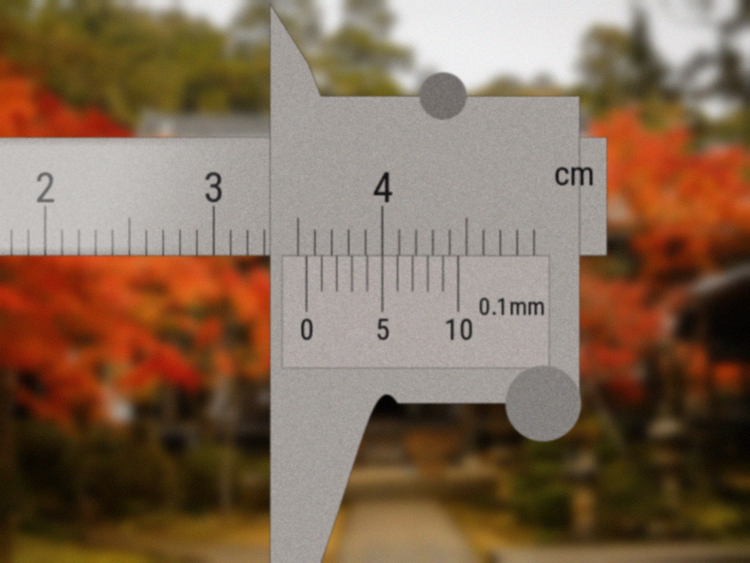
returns 35.5,mm
